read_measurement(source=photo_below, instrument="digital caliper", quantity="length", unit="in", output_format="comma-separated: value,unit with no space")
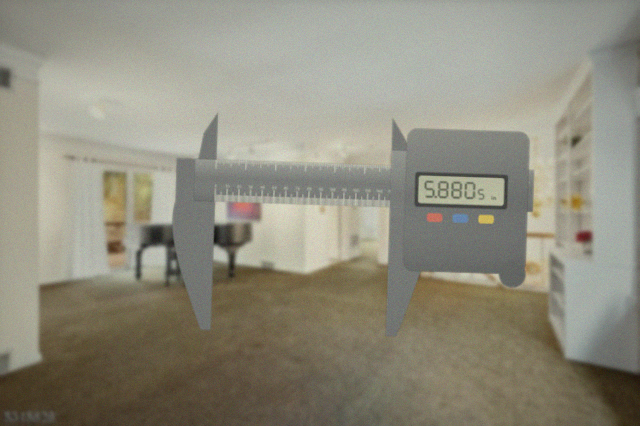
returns 5.8805,in
